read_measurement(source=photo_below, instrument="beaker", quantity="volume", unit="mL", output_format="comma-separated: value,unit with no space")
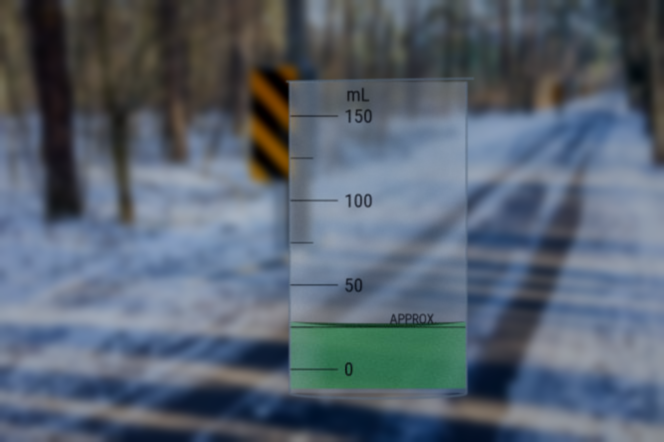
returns 25,mL
